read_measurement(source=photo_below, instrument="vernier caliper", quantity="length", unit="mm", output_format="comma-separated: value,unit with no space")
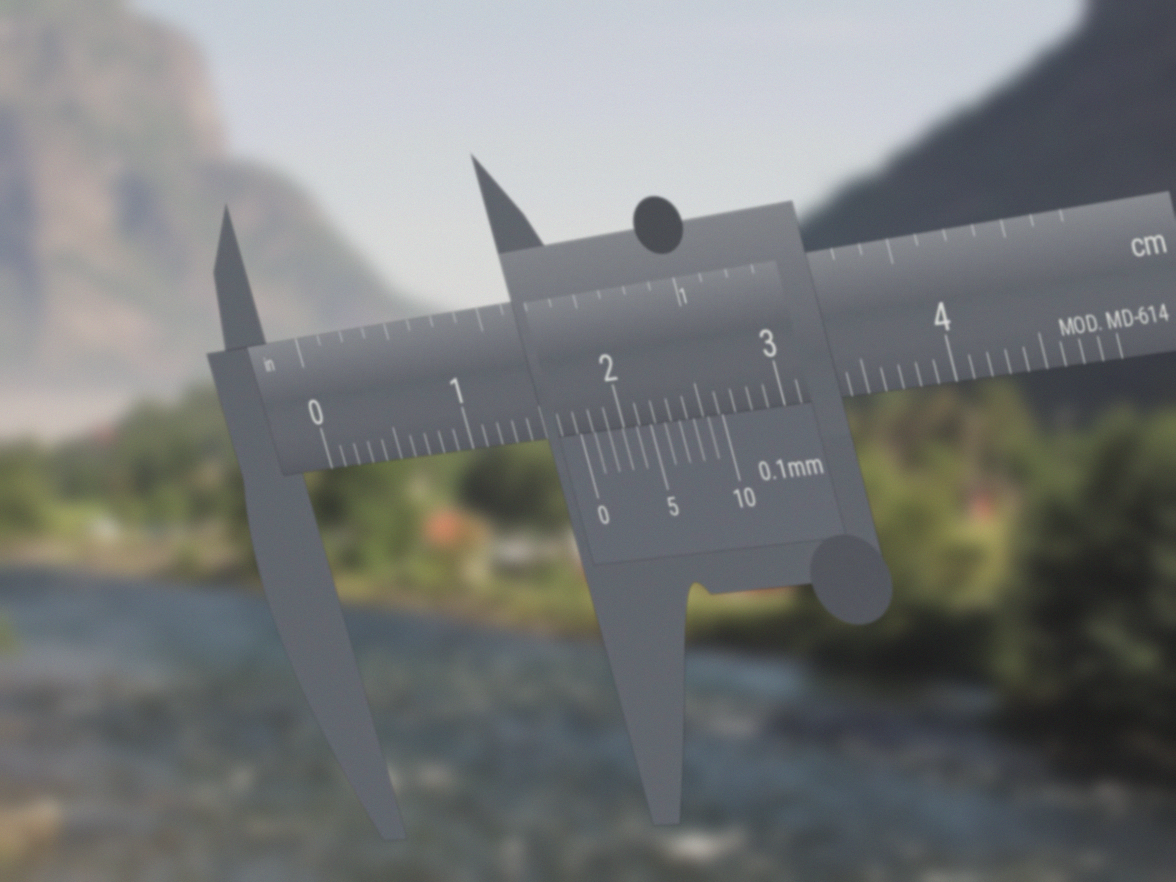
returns 17.2,mm
